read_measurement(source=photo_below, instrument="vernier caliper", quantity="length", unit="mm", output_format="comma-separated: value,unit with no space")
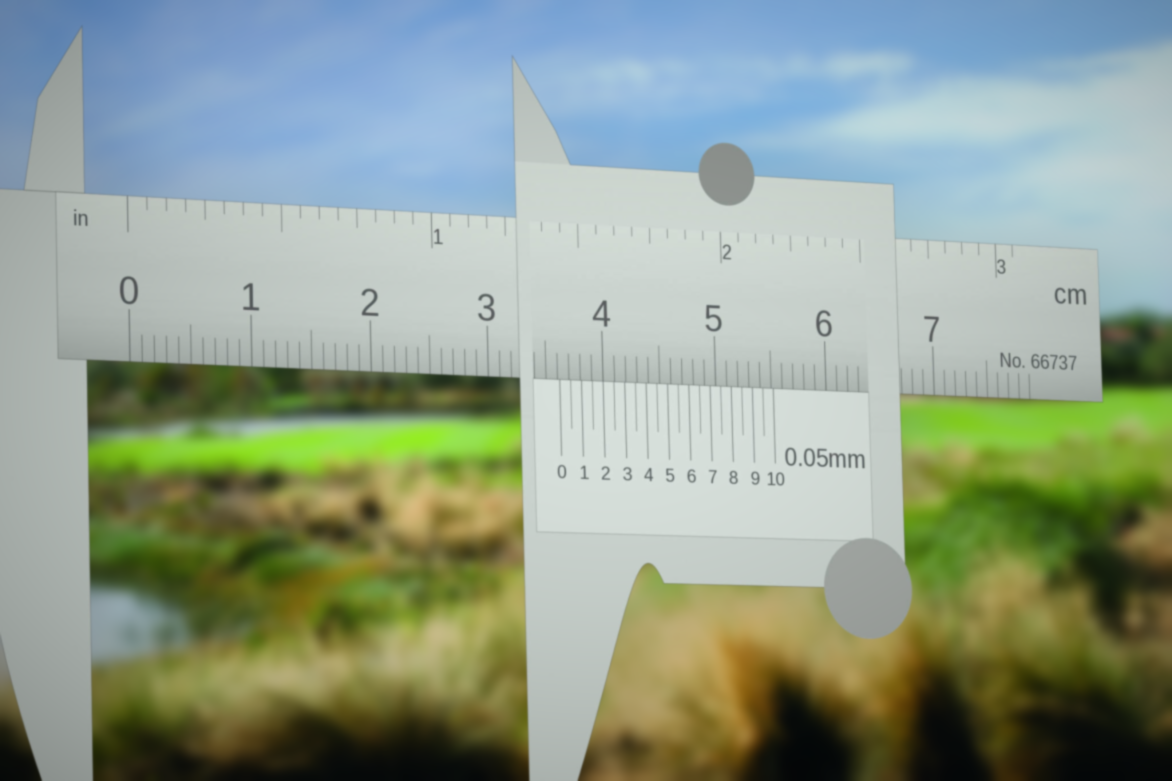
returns 36.2,mm
